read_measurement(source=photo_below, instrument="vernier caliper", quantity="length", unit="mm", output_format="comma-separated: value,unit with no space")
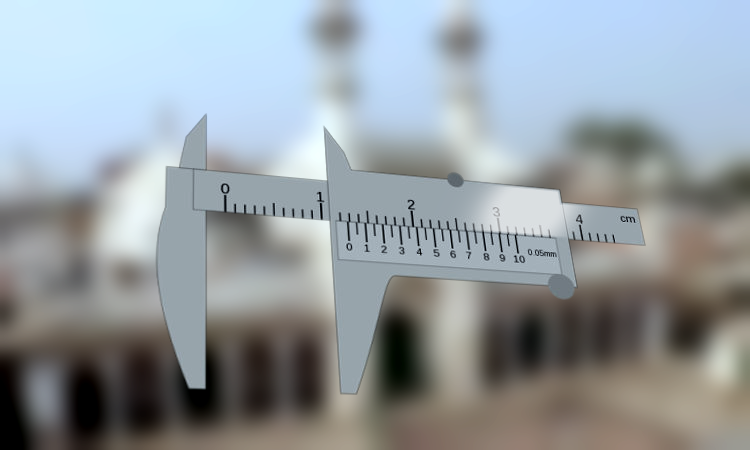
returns 12.8,mm
